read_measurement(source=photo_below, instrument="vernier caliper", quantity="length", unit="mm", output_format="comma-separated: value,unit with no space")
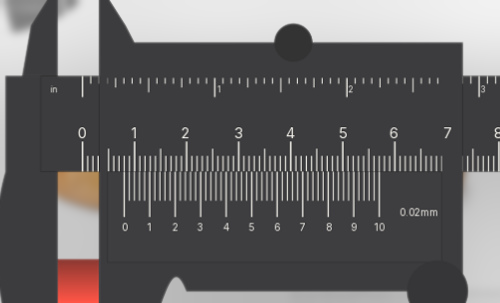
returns 8.0,mm
